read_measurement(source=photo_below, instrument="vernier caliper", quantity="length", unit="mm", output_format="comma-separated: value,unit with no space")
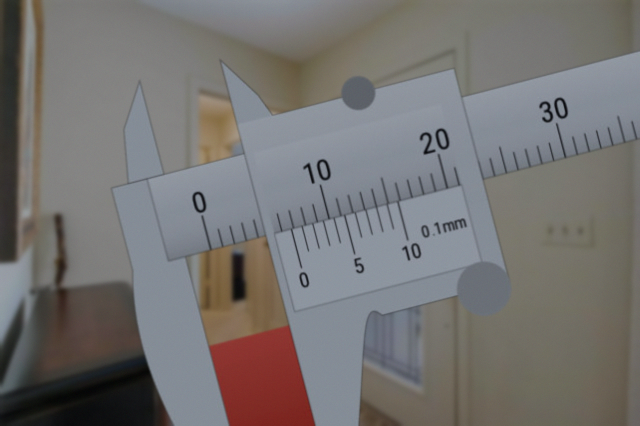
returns 6.8,mm
